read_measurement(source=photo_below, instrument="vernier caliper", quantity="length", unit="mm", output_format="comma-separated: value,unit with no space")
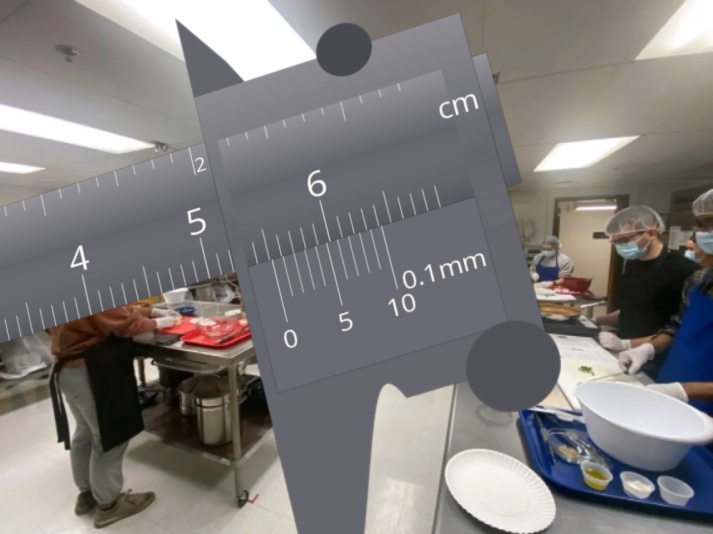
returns 55.2,mm
